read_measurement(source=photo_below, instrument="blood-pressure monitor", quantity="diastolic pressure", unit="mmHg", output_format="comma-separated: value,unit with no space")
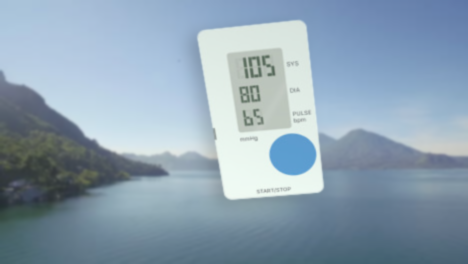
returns 80,mmHg
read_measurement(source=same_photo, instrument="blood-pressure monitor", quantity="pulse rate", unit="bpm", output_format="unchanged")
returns 65,bpm
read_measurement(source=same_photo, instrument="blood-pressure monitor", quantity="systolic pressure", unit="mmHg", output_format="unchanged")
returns 105,mmHg
